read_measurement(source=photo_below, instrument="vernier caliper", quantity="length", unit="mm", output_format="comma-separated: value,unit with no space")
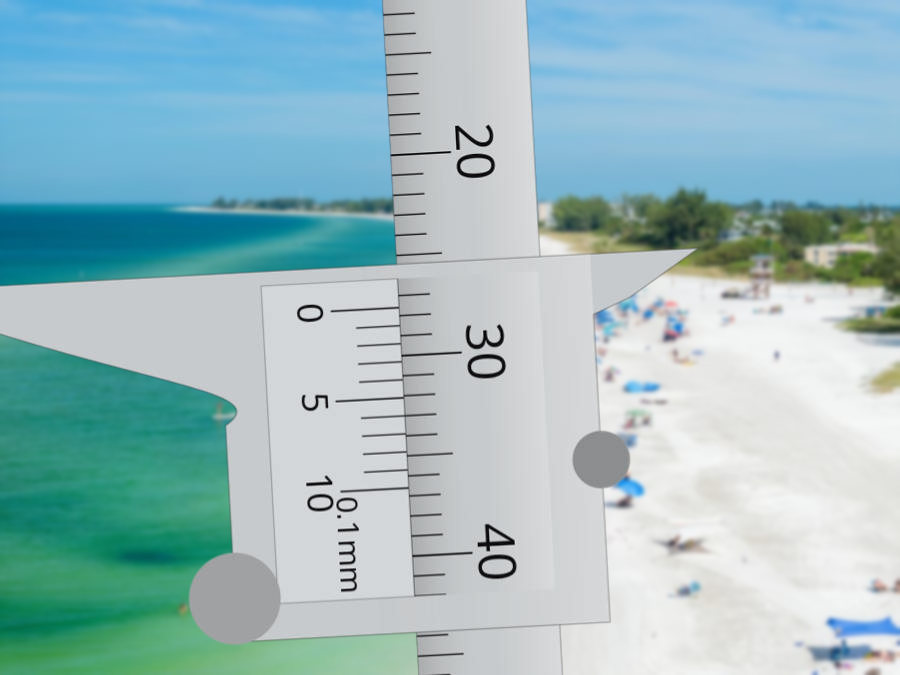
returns 27.6,mm
